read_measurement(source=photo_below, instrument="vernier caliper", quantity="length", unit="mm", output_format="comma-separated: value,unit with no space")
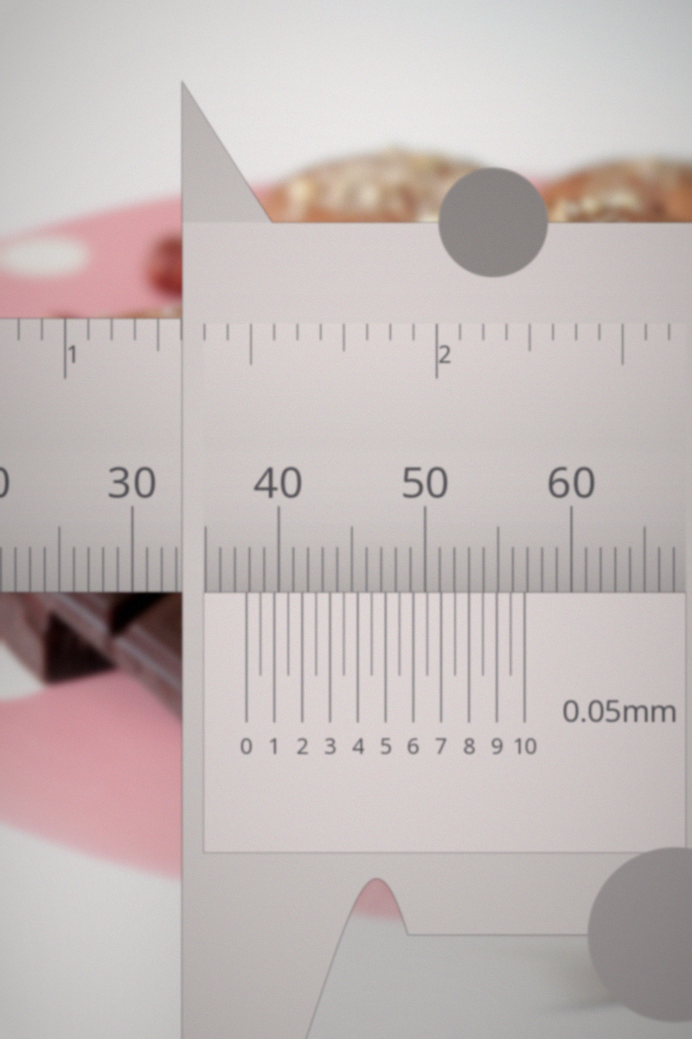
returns 37.8,mm
